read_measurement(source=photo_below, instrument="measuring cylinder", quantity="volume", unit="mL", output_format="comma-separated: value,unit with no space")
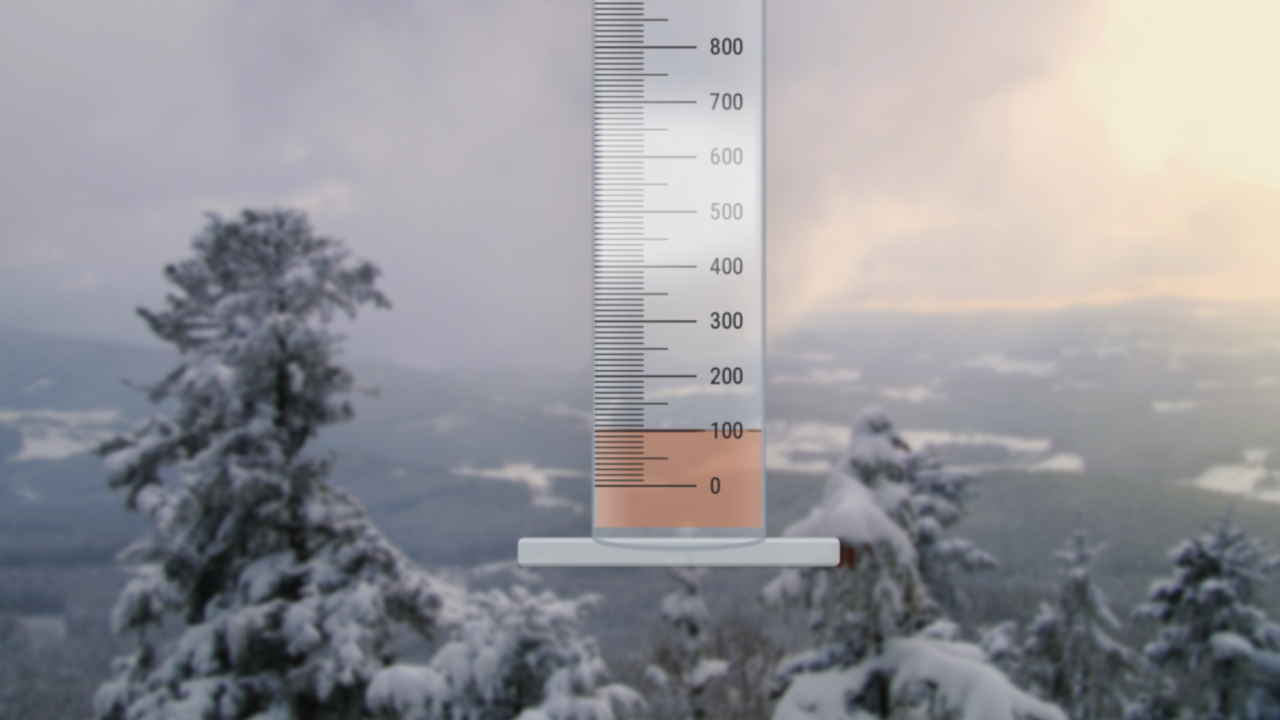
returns 100,mL
